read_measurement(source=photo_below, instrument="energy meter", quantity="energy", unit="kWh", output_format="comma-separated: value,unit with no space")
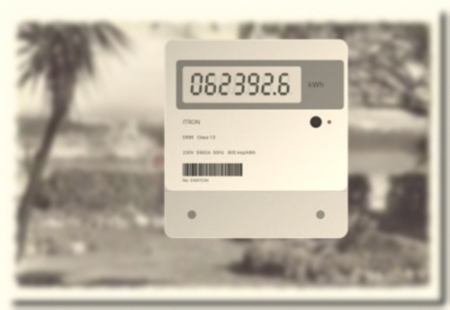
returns 62392.6,kWh
